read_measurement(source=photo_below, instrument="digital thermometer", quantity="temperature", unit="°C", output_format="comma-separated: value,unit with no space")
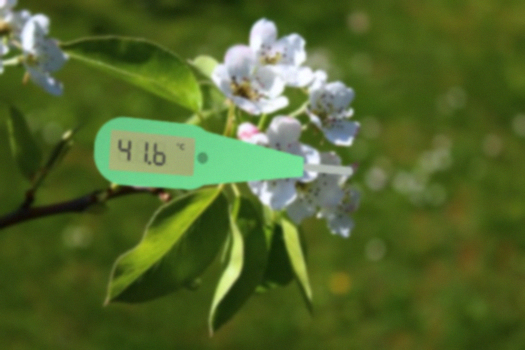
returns 41.6,°C
